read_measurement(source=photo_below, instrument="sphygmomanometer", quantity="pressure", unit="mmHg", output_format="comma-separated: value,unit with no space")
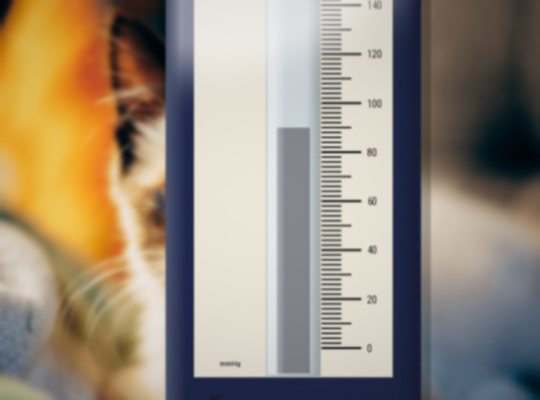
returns 90,mmHg
